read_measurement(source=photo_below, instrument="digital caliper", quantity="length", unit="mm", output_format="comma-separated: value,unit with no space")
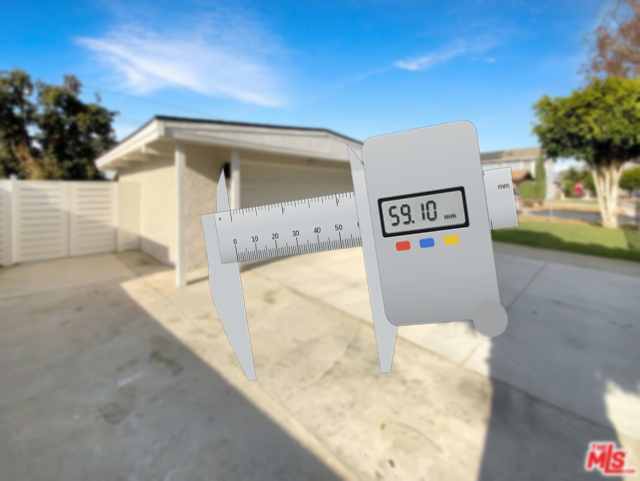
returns 59.10,mm
